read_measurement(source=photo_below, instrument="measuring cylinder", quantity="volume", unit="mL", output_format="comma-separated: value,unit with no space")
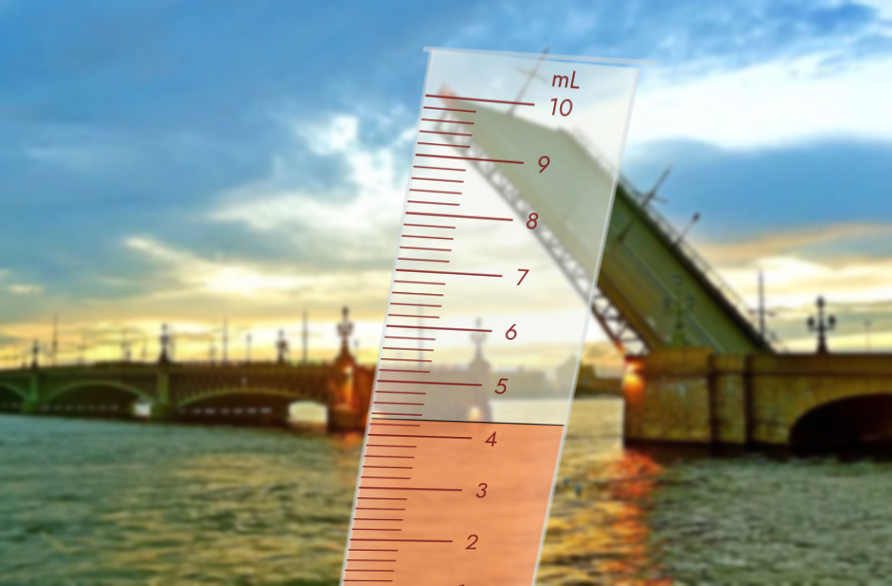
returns 4.3,mL
